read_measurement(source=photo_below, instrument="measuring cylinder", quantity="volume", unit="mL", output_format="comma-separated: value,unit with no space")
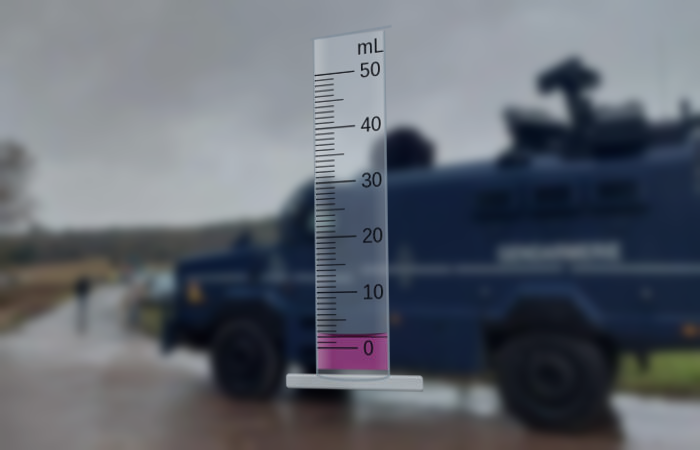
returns 2,mL
